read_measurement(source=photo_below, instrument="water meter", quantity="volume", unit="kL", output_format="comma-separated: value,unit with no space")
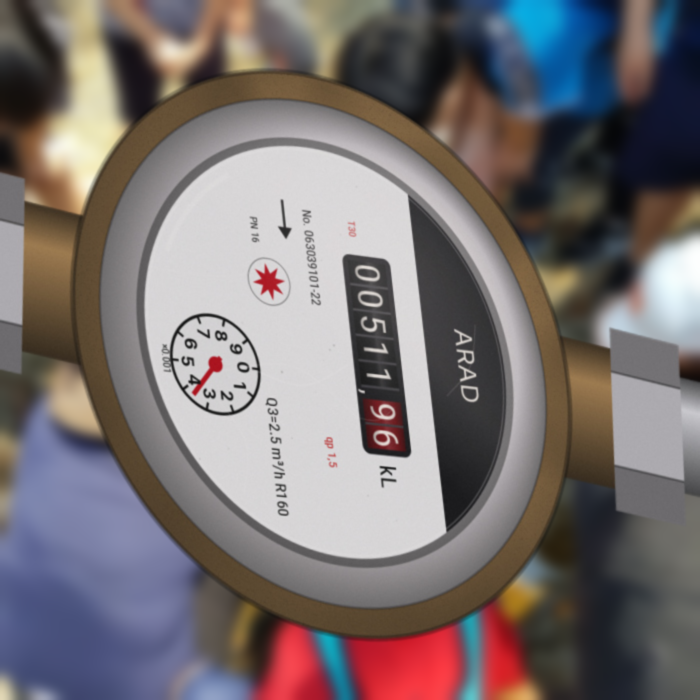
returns 511.963,kL
